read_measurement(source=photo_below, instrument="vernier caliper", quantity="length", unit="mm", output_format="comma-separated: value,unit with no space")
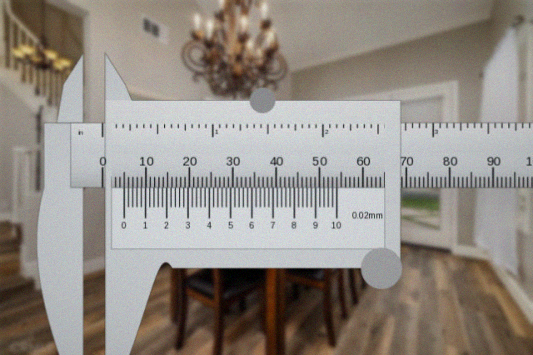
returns 5.0,mm
